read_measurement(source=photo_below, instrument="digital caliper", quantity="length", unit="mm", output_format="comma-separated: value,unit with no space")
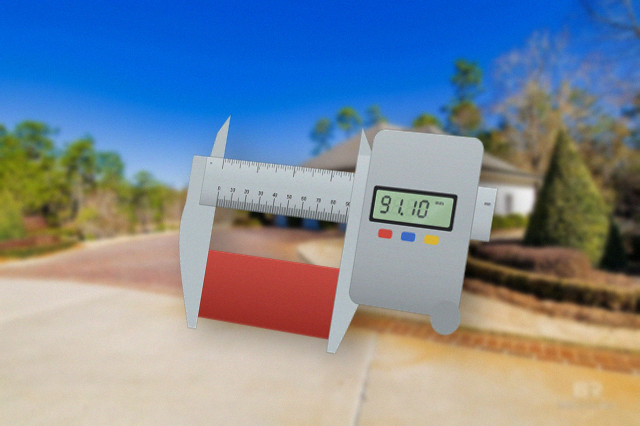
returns 91.10,mm
